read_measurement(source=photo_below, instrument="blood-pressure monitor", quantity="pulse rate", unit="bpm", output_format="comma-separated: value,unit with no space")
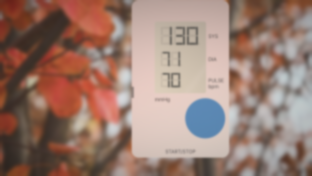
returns 70,bpm
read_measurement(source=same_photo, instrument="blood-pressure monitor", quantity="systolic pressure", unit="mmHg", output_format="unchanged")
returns 130,mmHg
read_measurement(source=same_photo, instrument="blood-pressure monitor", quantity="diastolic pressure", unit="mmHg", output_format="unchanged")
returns 71,mmHg
